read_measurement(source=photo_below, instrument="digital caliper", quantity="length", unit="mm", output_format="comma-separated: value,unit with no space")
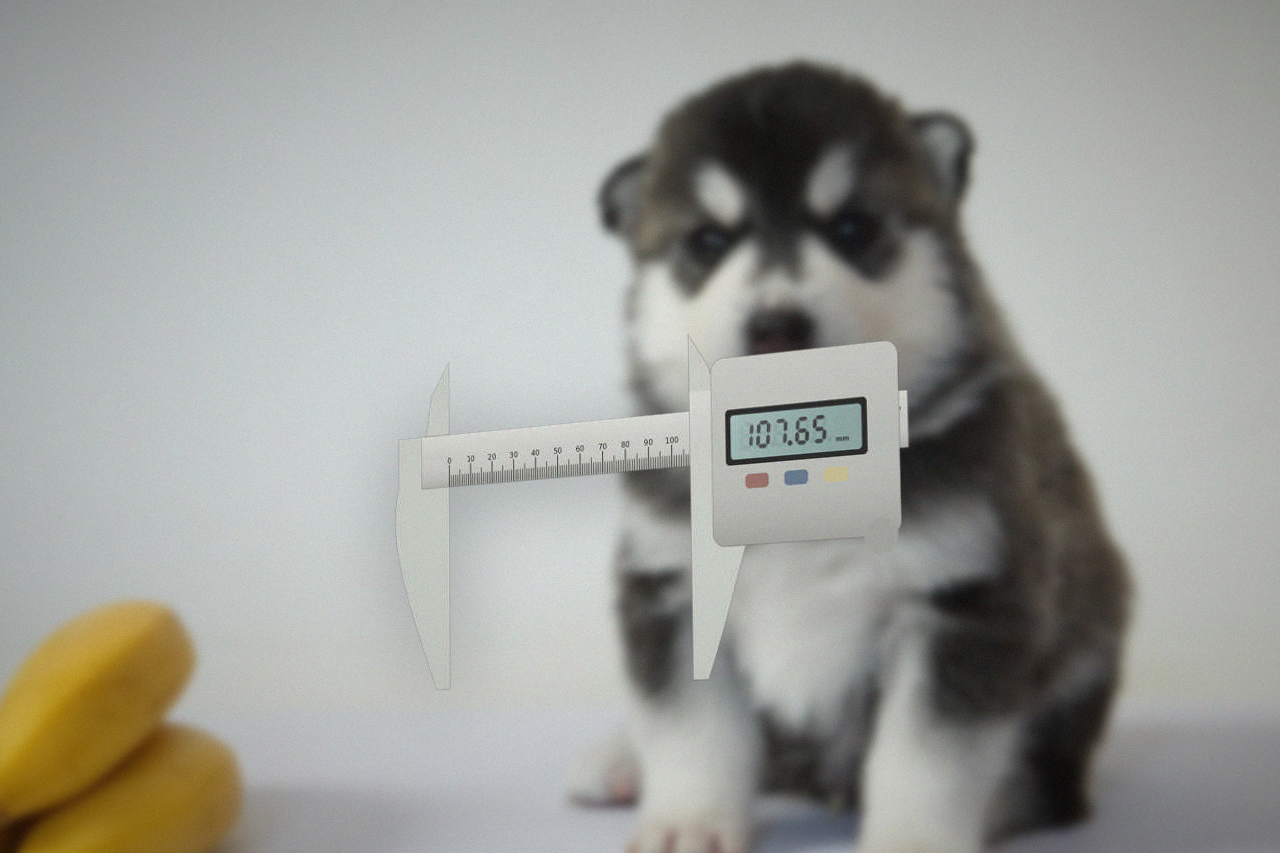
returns 107.65,mm
